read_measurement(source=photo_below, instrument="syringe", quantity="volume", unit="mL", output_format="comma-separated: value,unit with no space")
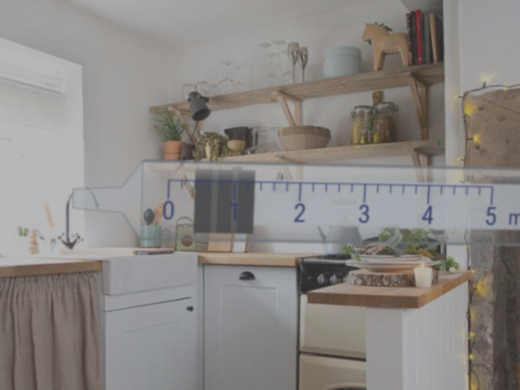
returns 0.4,mL
